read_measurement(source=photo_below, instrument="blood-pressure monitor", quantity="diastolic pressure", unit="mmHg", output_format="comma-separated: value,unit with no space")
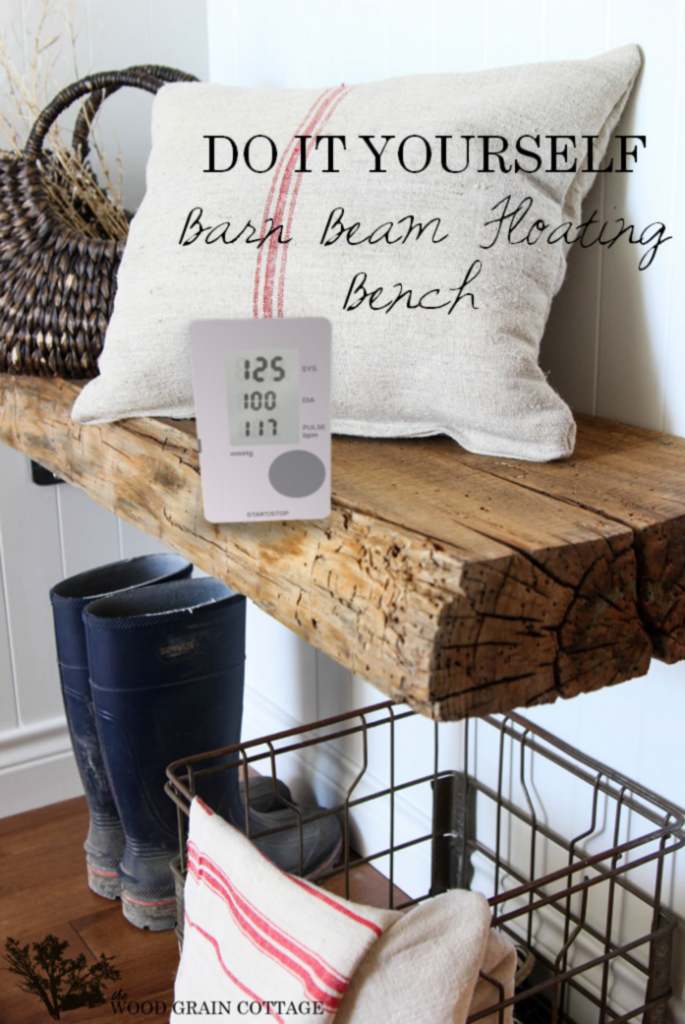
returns 100,mmHg
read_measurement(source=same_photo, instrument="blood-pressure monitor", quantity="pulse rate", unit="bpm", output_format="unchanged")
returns 117,bpm
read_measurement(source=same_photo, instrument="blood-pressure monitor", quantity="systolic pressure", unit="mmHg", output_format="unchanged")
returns 125,mmHg
